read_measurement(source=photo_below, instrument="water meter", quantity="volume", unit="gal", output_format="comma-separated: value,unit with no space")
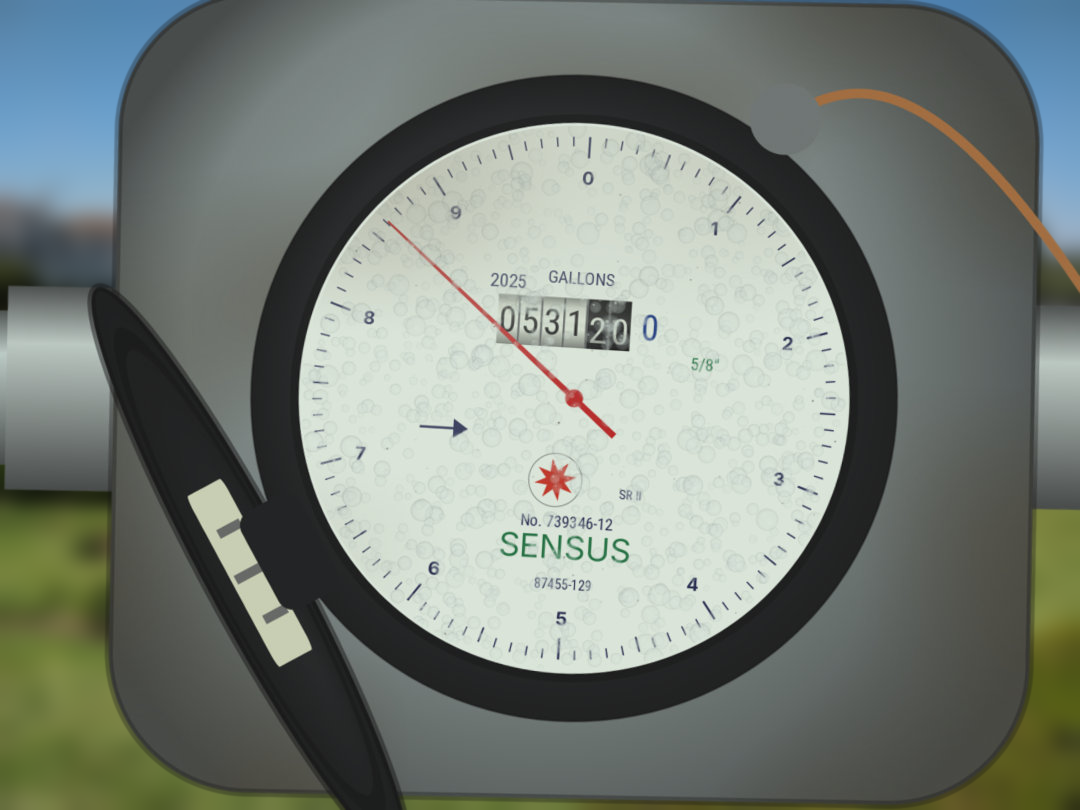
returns 531198.6,gal
